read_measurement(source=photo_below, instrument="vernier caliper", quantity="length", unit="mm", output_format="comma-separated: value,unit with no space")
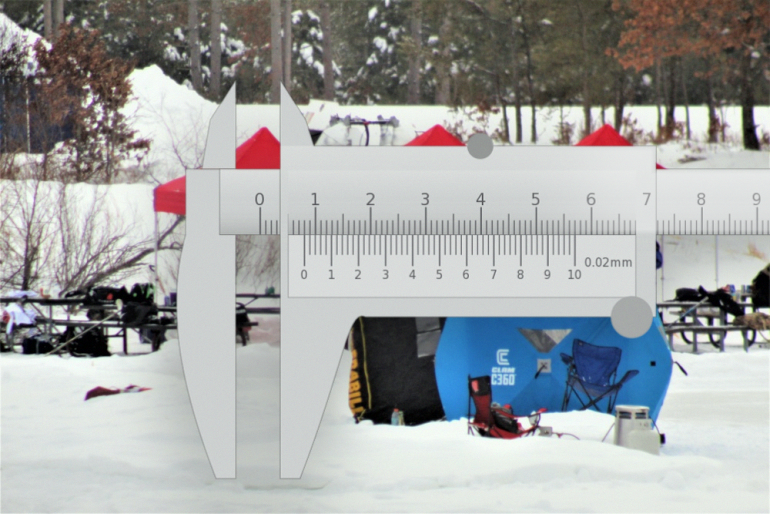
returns 8.0,mm
